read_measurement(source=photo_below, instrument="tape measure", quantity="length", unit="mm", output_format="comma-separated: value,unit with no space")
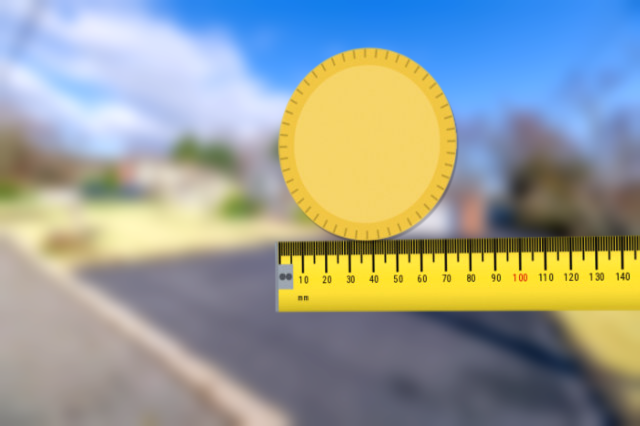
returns 75,mm
